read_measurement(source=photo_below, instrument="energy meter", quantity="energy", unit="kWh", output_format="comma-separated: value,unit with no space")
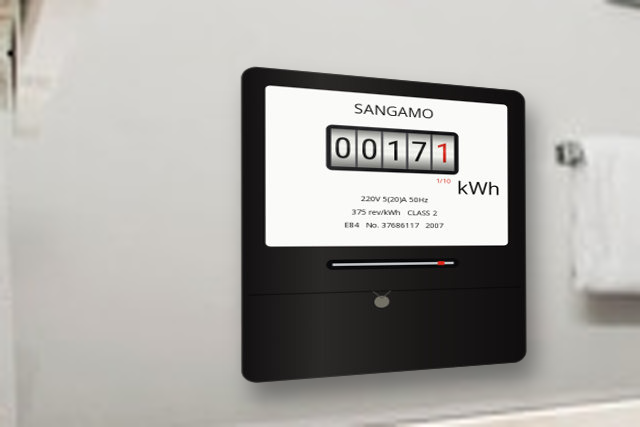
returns 17.1,kWh
